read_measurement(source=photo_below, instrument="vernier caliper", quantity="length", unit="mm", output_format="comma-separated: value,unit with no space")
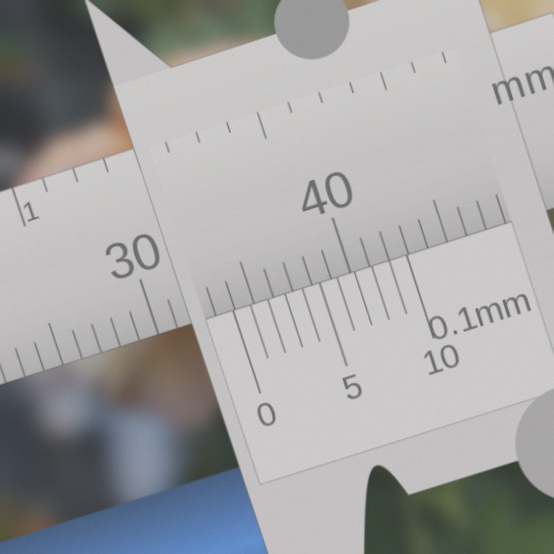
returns 33.9,mm
